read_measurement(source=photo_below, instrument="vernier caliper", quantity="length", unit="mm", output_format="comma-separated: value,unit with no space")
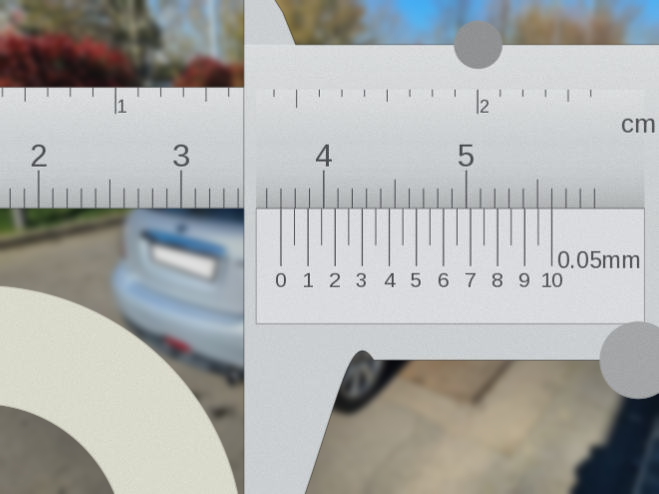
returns 37.0,mm
